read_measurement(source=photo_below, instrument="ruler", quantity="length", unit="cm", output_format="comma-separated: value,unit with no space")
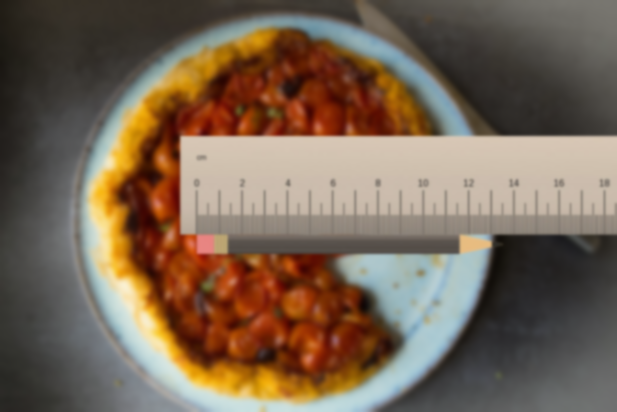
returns 13.5,cm
